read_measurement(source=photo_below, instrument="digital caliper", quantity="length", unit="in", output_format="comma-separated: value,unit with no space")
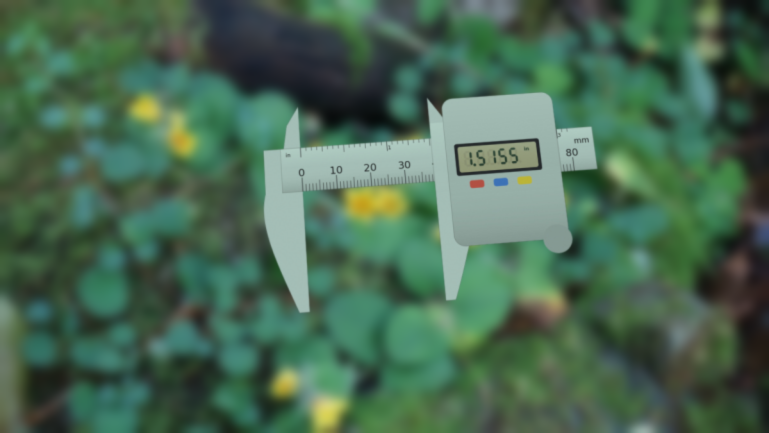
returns 1.5155,in
